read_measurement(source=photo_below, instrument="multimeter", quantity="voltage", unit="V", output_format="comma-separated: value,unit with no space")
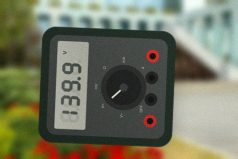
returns 139.9,V
